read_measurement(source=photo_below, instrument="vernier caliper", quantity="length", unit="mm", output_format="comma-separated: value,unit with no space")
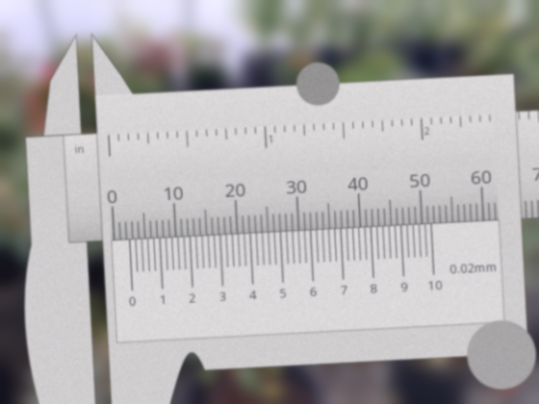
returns 2.5,mm
